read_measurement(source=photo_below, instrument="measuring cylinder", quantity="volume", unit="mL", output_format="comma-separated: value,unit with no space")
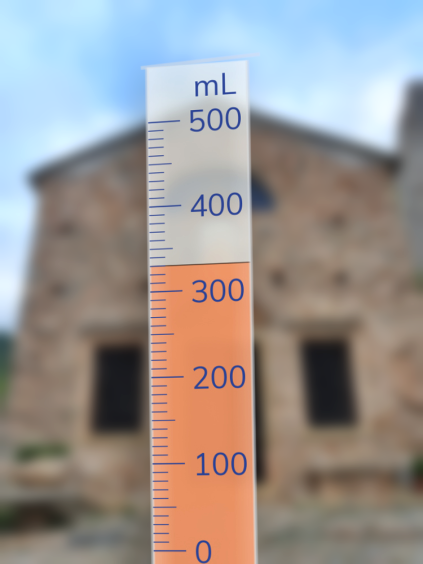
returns 330,mL
